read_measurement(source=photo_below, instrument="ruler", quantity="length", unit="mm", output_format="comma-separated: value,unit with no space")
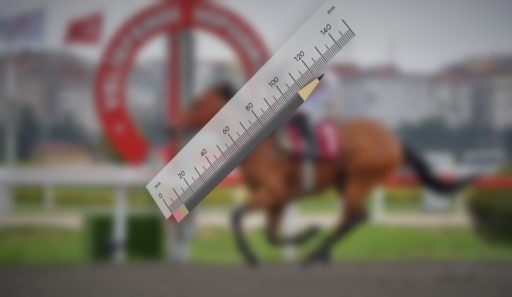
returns 125,mm
